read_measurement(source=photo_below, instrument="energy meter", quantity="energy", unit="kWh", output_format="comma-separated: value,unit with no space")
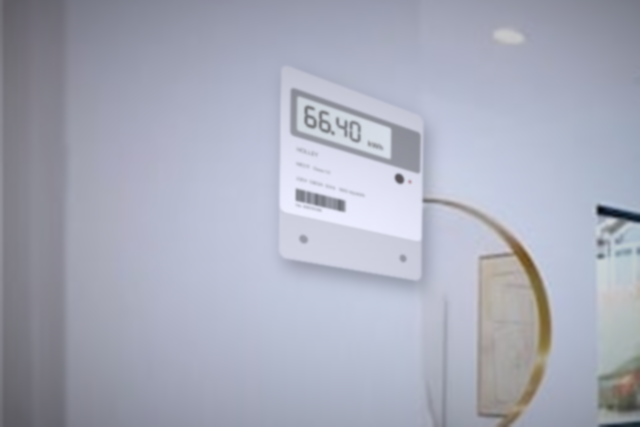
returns 66.40,kWh
